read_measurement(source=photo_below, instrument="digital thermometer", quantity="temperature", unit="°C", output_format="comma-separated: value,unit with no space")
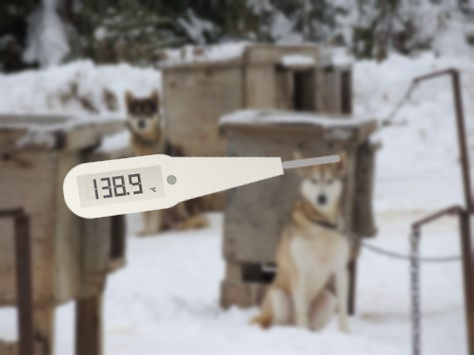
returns 138.9,°C
